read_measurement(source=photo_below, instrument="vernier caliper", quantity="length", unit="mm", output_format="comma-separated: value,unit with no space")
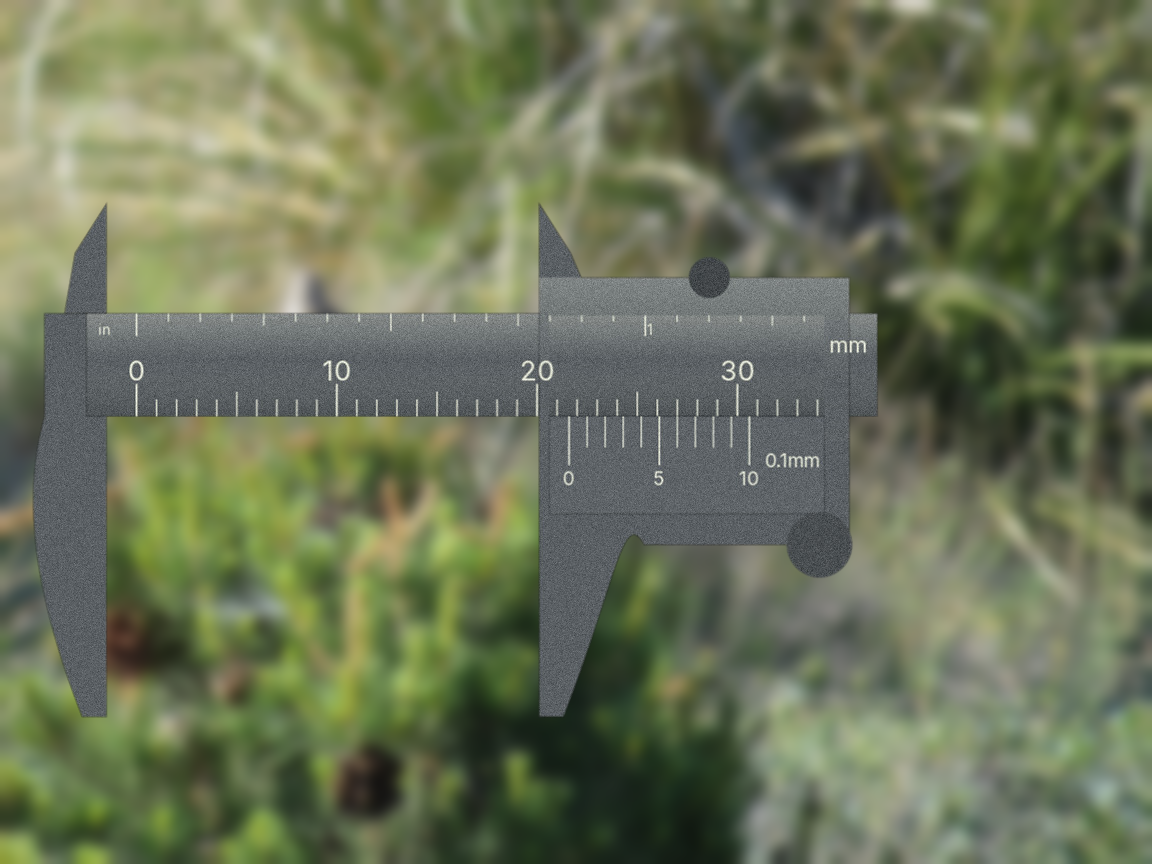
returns 21.6,mm
